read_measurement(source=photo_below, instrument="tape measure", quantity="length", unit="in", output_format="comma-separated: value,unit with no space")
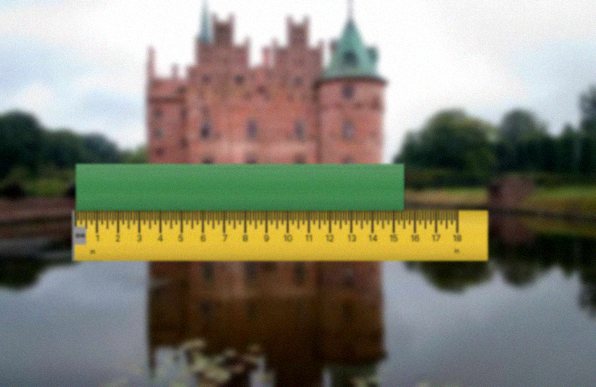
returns 15.5,in
